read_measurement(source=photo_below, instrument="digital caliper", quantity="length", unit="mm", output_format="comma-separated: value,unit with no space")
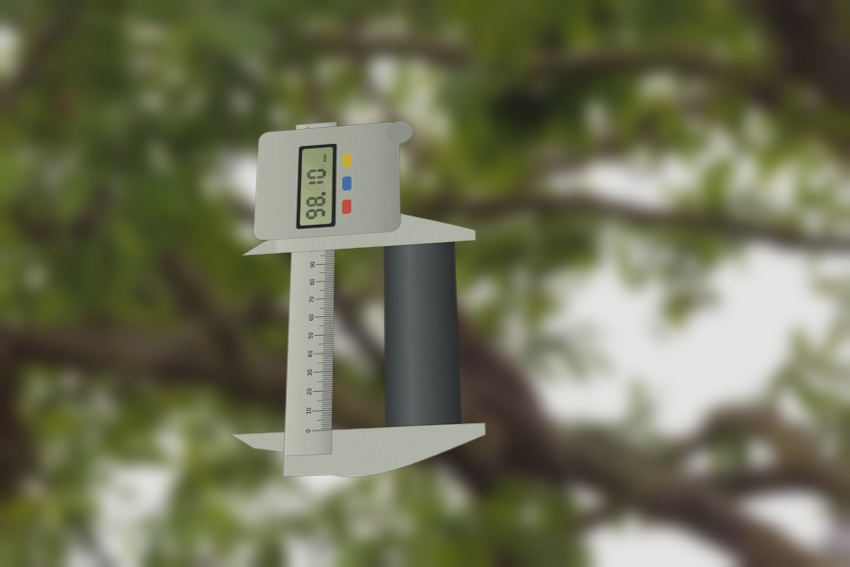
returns 98.10,mm
